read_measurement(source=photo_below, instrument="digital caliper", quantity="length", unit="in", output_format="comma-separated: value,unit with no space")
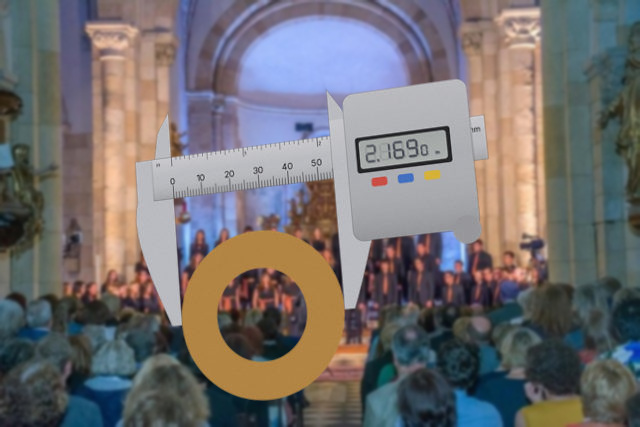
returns 2.1690,in
